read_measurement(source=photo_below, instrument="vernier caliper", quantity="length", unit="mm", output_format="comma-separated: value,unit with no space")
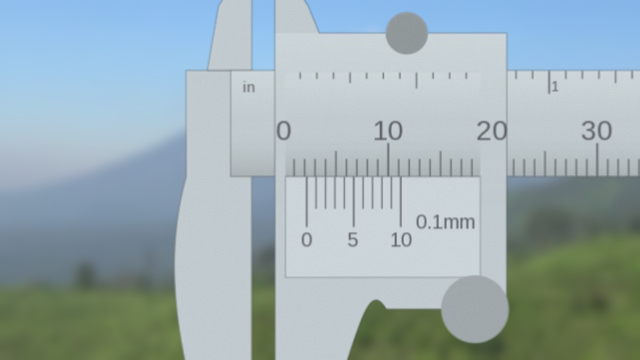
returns 2.2,mm
